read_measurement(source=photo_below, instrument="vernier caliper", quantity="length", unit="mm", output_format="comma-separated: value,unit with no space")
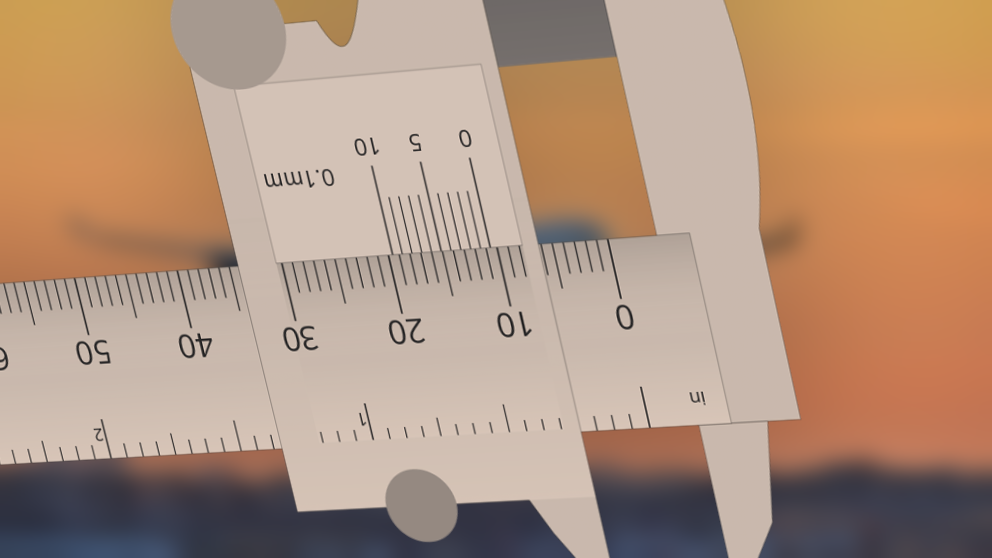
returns 10.6,mm
